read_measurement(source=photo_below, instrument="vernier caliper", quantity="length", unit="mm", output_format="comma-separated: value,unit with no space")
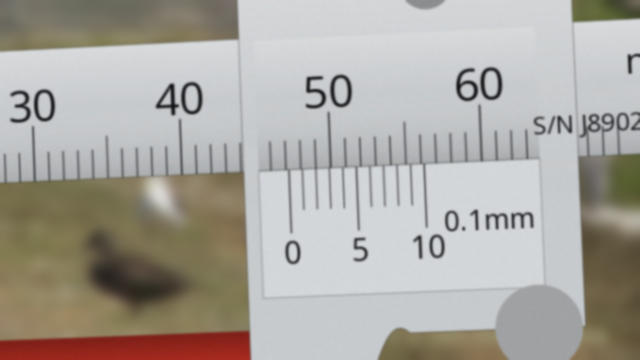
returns 47.2,mm
